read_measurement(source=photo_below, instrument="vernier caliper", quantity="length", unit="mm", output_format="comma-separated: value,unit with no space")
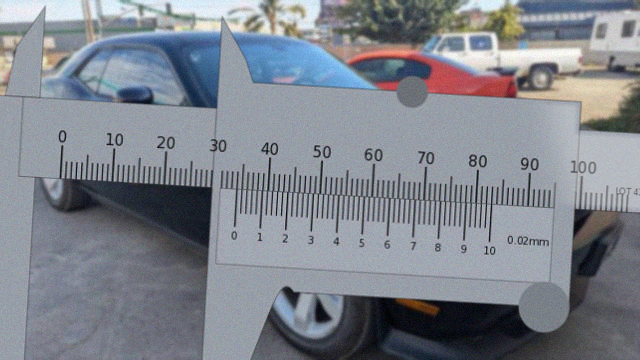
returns 34.0,mm
